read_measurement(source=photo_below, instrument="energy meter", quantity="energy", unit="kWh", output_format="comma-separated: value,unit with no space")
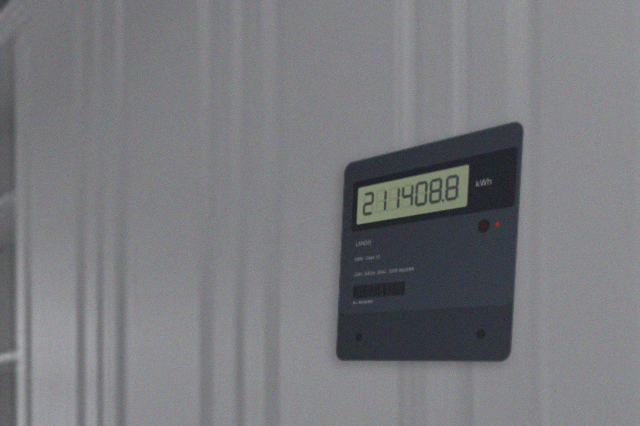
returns 211408.8,kWh
